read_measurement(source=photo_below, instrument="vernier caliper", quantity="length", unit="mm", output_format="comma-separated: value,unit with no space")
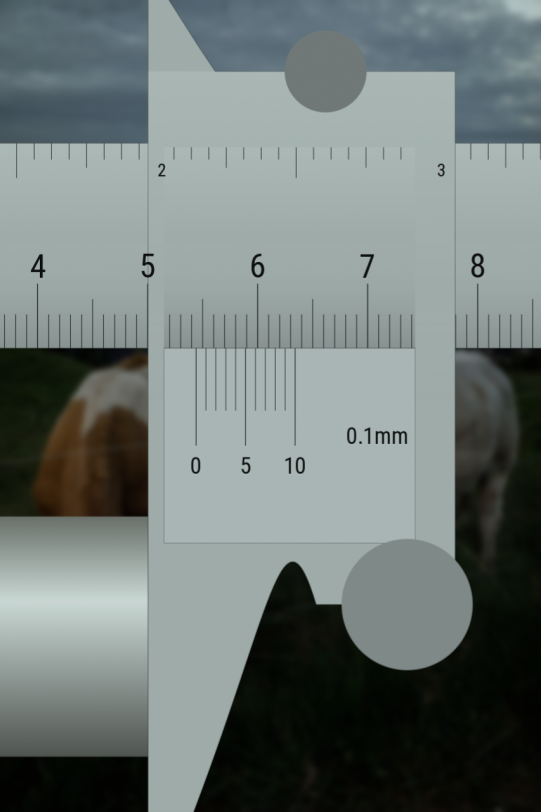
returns 54.4,mm
